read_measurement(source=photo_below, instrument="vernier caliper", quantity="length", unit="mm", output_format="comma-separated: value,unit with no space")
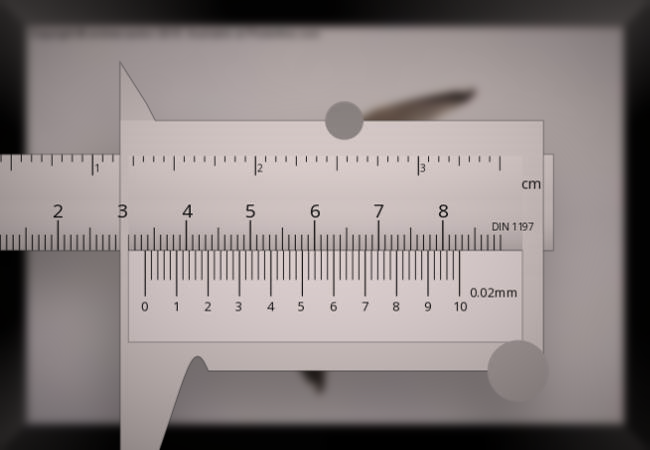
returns 33.6,mm
